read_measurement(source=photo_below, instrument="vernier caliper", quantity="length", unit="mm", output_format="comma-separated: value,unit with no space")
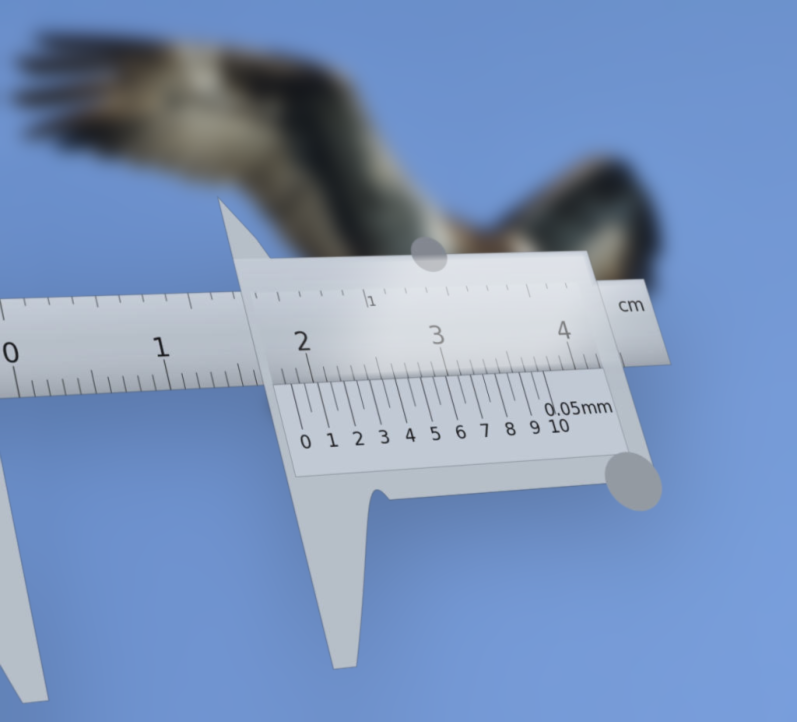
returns 18.4,mm
